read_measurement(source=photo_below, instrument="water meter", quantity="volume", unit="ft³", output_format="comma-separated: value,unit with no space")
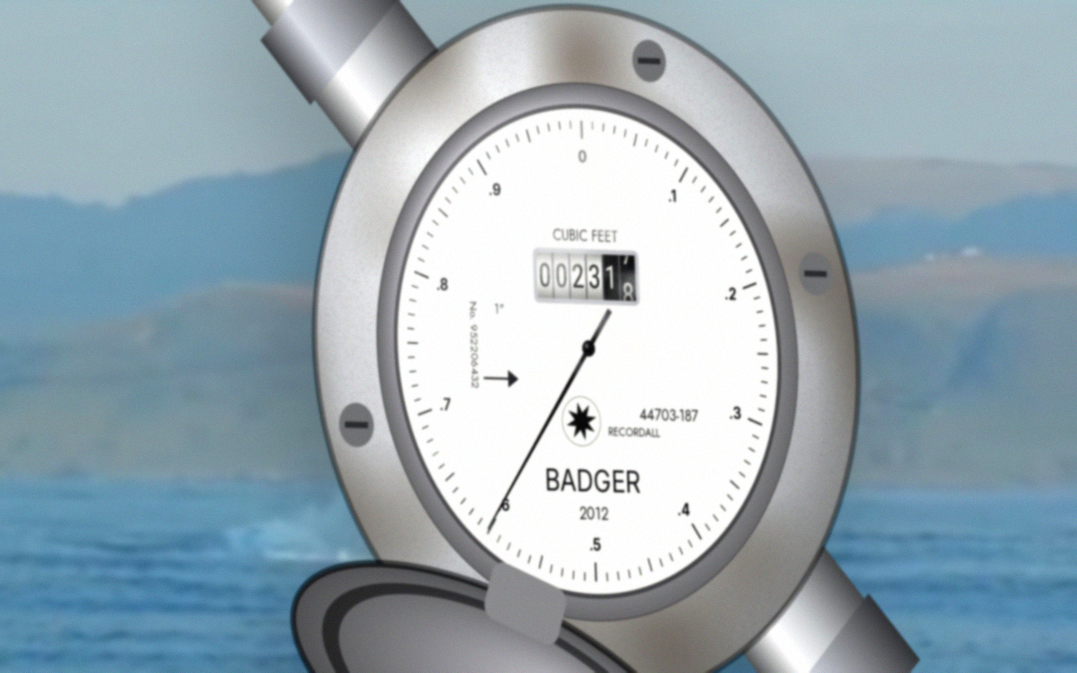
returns 2317.60,ft³
